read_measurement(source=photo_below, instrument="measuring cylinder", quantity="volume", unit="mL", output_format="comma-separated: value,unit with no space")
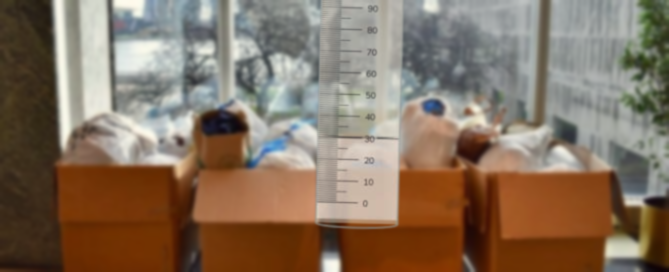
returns 30,mL
